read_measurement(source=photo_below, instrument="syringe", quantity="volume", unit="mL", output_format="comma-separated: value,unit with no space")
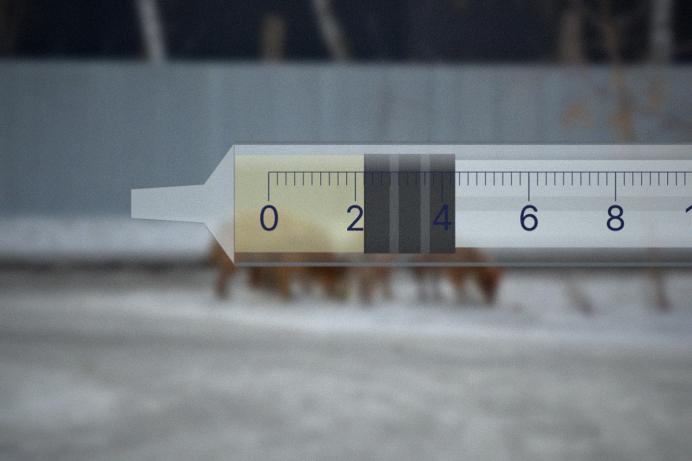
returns 2.2,mL
